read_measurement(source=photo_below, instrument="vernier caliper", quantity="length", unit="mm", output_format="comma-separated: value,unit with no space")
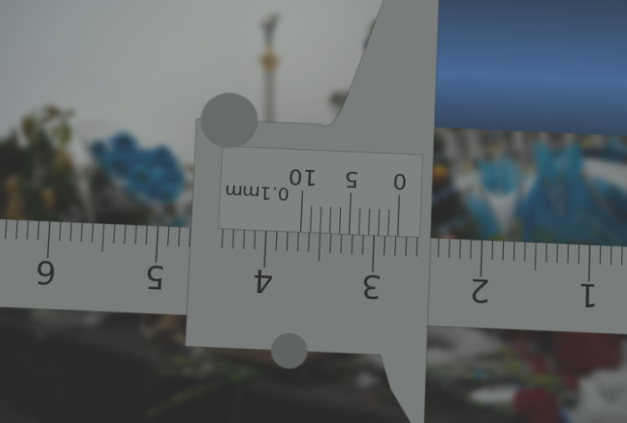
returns 27.8,mm
